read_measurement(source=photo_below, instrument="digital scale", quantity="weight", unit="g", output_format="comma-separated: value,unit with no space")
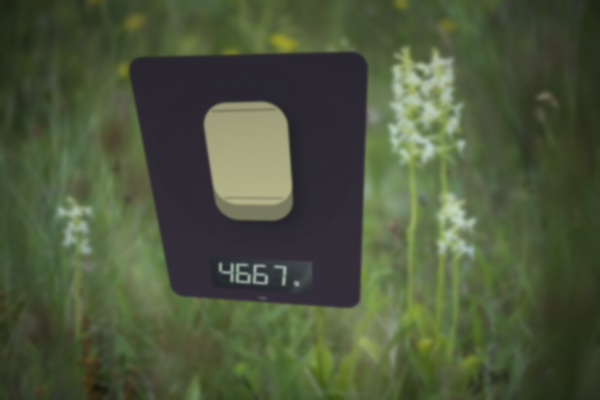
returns 4667,g
